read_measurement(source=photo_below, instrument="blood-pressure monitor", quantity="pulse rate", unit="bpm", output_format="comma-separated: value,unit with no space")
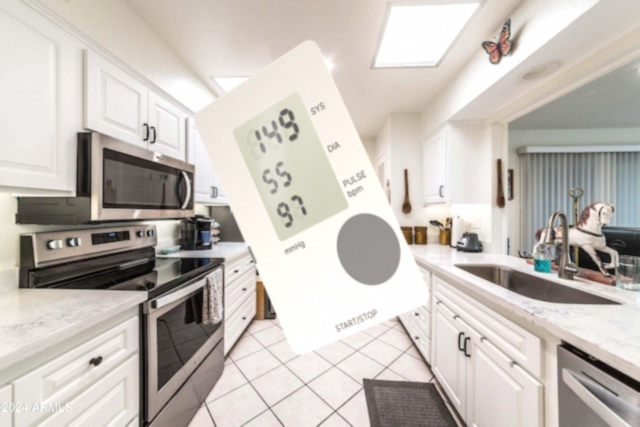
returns 97,bpm
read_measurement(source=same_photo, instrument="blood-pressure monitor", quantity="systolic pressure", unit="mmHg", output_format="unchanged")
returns 149,mmHg
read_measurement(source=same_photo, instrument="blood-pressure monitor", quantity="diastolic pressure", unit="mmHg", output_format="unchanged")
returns 55,mmHg
